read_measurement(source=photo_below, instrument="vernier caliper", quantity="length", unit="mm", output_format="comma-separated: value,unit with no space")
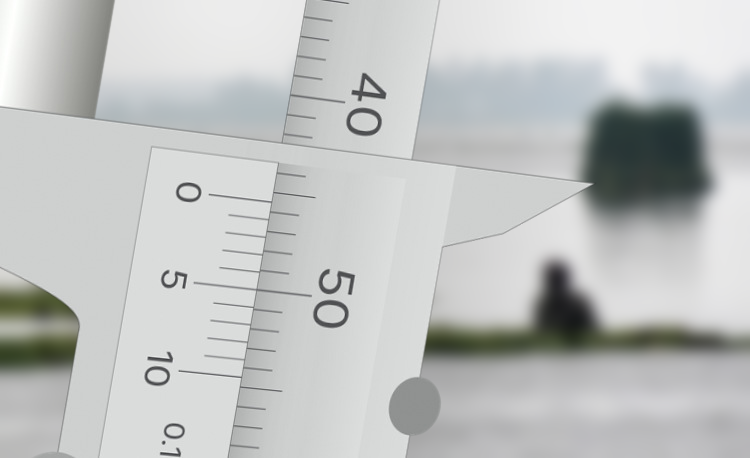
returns 45.5,mm
